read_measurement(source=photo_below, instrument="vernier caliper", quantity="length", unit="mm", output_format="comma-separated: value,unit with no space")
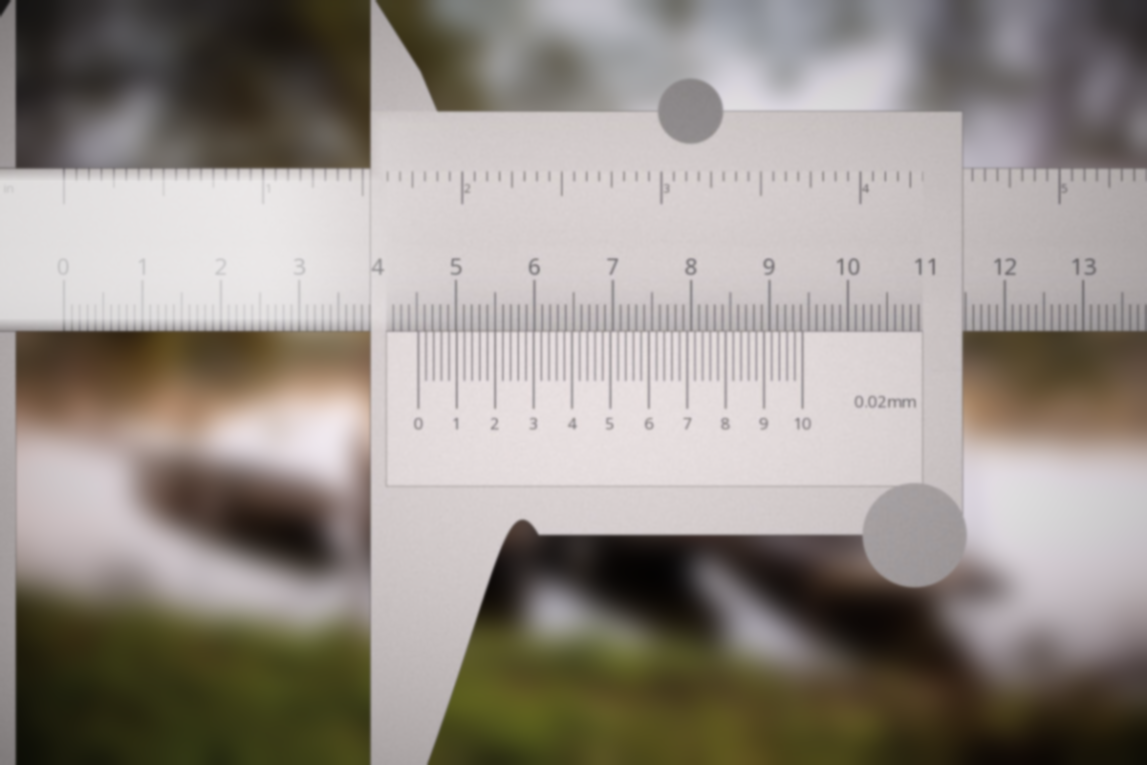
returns 45.2,mm
